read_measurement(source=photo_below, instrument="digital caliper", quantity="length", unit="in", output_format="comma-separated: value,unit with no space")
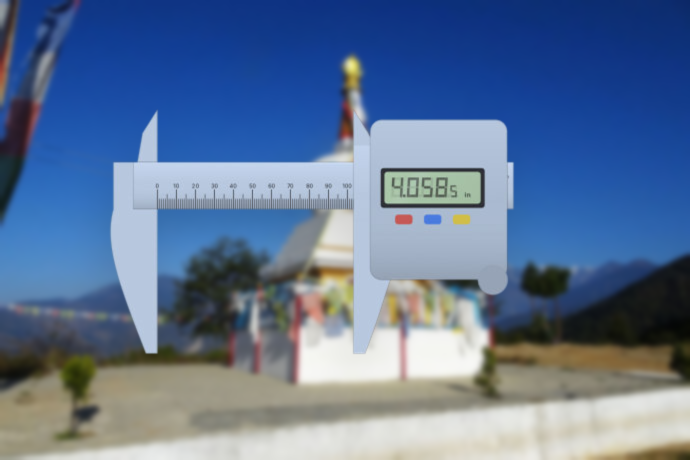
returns 4.0585,in
